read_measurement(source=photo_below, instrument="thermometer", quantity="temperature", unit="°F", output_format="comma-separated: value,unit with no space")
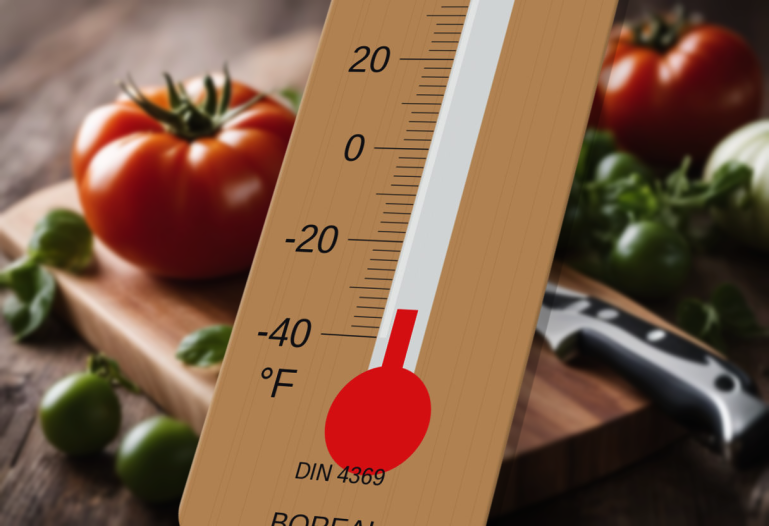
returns -34,°F
